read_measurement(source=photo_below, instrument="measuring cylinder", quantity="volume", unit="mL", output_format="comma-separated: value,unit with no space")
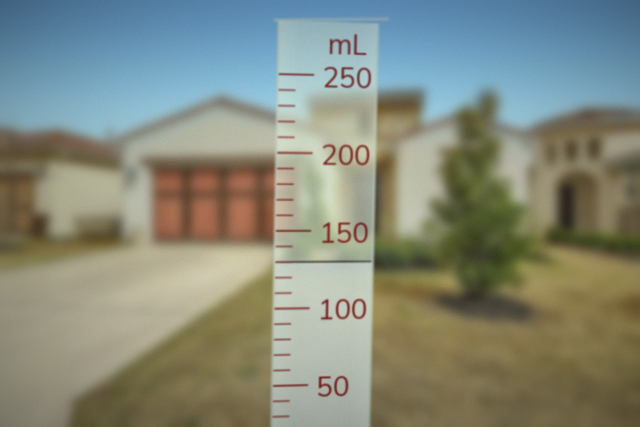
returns 130,mL
